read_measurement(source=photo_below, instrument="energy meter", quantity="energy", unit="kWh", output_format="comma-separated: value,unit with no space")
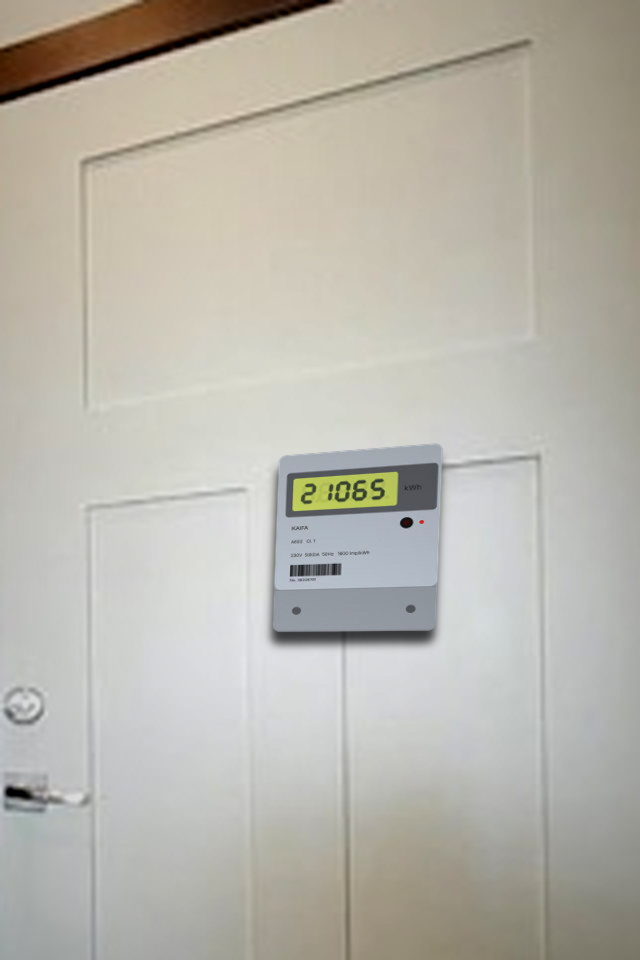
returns 21065,kWh
